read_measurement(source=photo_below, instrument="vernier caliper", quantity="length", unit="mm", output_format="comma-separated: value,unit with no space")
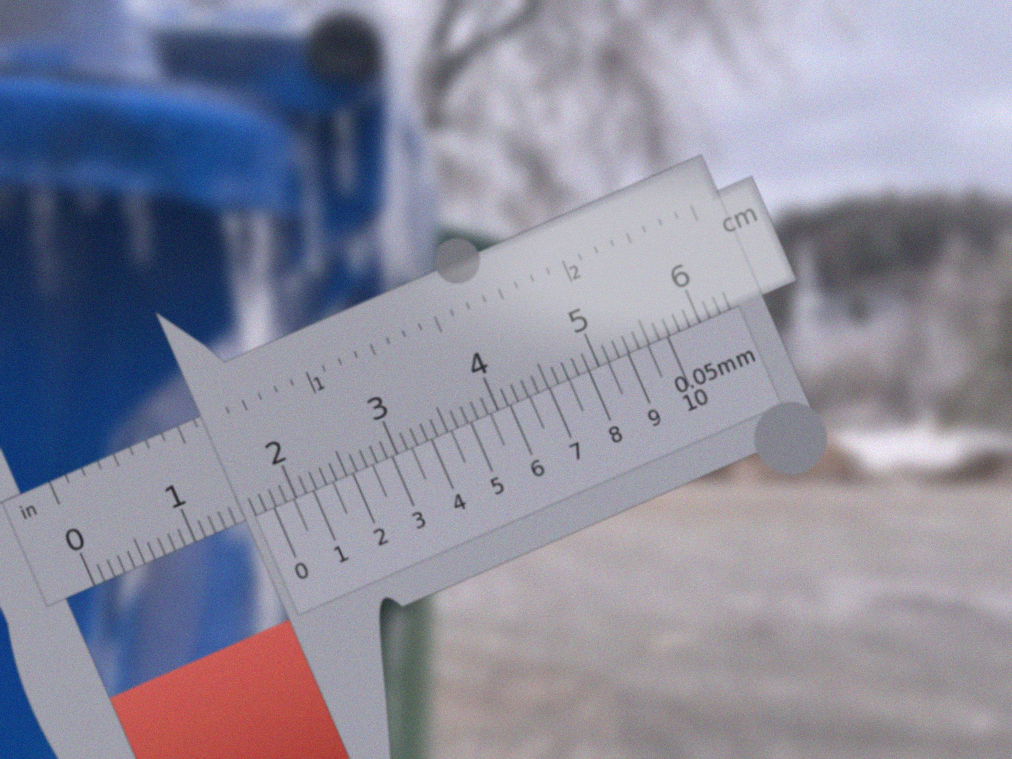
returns 17.8,mm
